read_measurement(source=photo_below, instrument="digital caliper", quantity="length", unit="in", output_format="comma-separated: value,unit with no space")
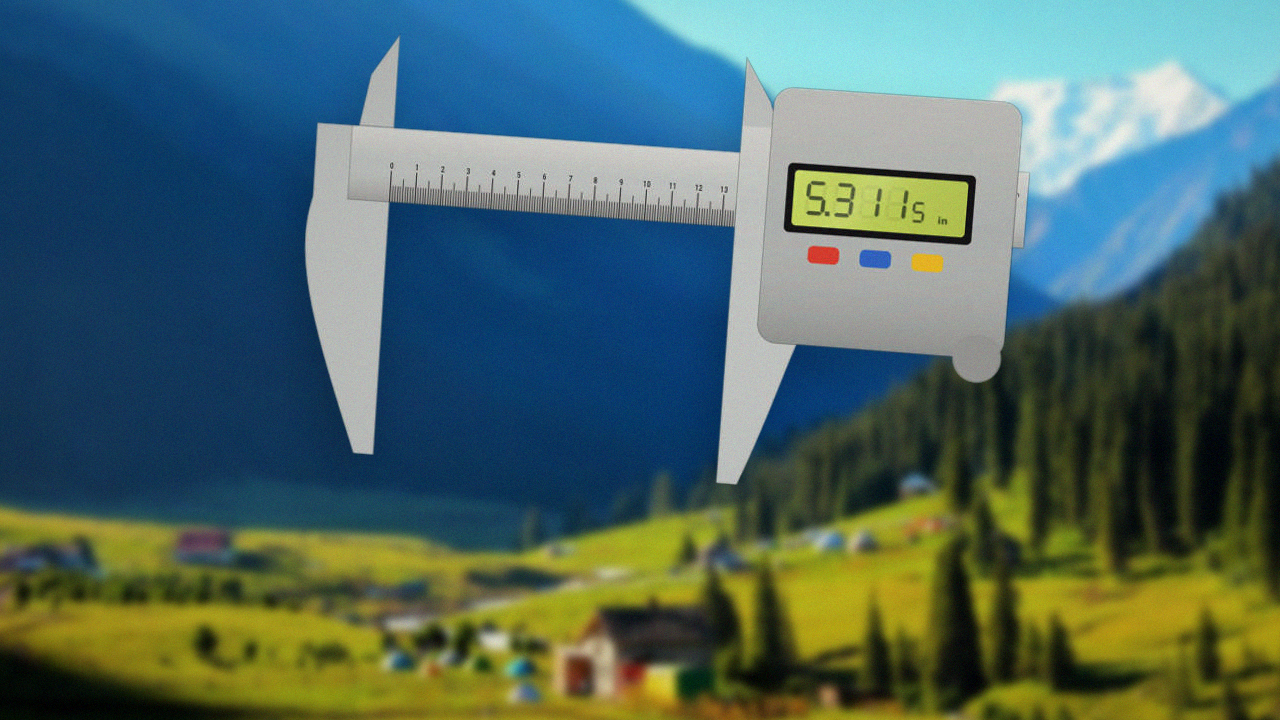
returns 5.3115,in
